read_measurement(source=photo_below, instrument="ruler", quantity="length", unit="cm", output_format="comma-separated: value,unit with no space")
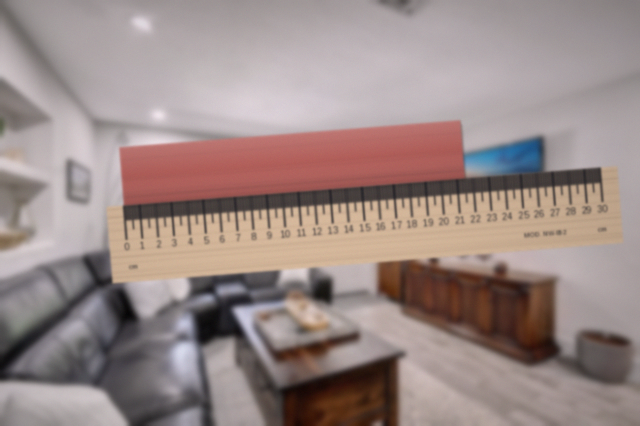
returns 21.5,cm
